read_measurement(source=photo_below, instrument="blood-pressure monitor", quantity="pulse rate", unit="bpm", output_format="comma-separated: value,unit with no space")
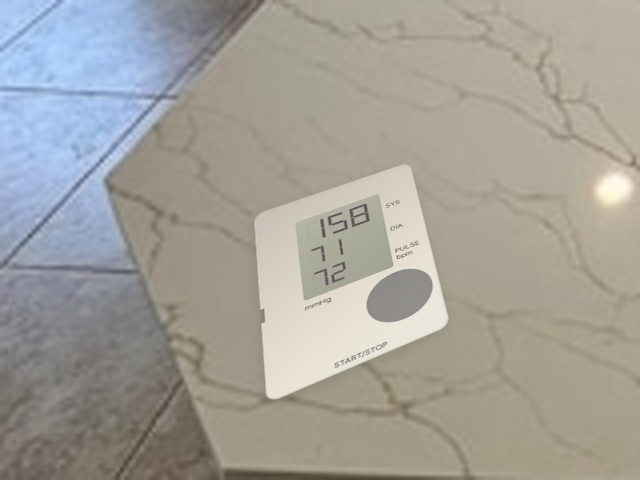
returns 72,bpm
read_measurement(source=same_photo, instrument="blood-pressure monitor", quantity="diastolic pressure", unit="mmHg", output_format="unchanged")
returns 71,mmHg
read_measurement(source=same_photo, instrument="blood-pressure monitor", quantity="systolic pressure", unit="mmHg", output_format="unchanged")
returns 158,mmHg
